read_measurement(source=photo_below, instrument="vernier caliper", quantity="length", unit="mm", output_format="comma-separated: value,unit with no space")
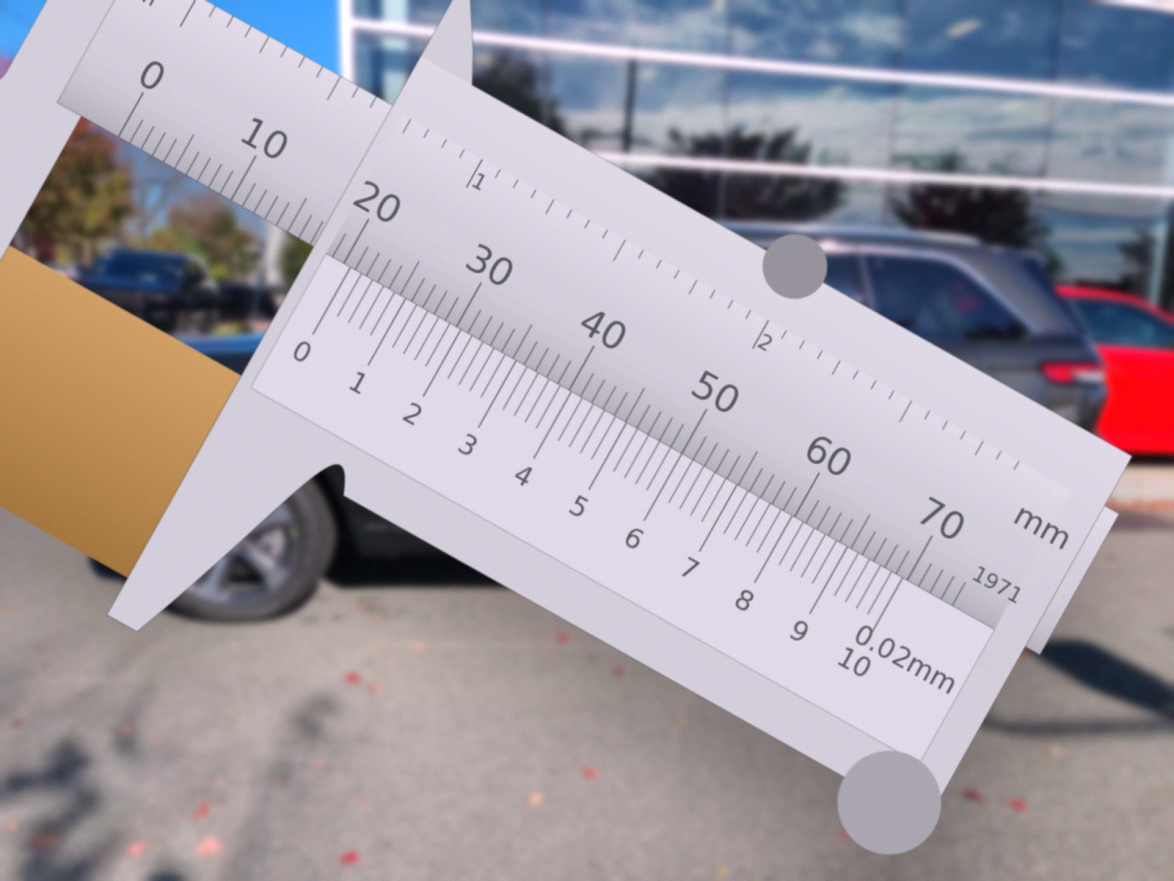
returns 20.6,mm
